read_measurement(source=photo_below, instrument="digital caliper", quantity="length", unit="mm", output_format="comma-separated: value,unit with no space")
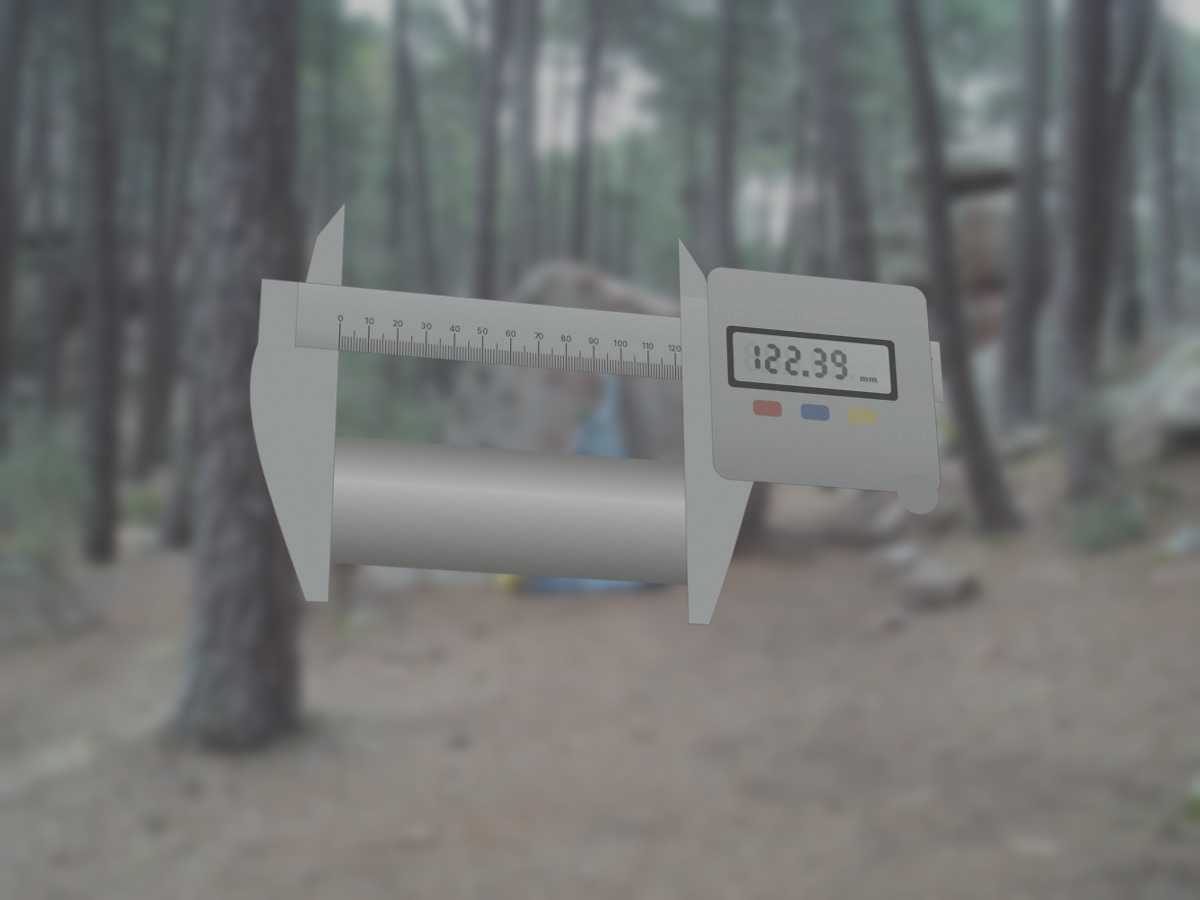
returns 122.39,mm
